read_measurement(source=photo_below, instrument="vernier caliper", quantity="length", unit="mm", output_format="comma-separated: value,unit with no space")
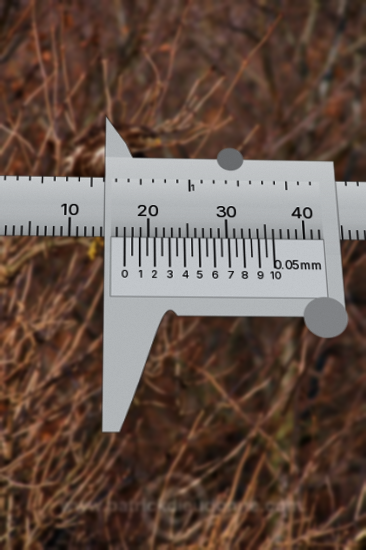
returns 17.0,mm
